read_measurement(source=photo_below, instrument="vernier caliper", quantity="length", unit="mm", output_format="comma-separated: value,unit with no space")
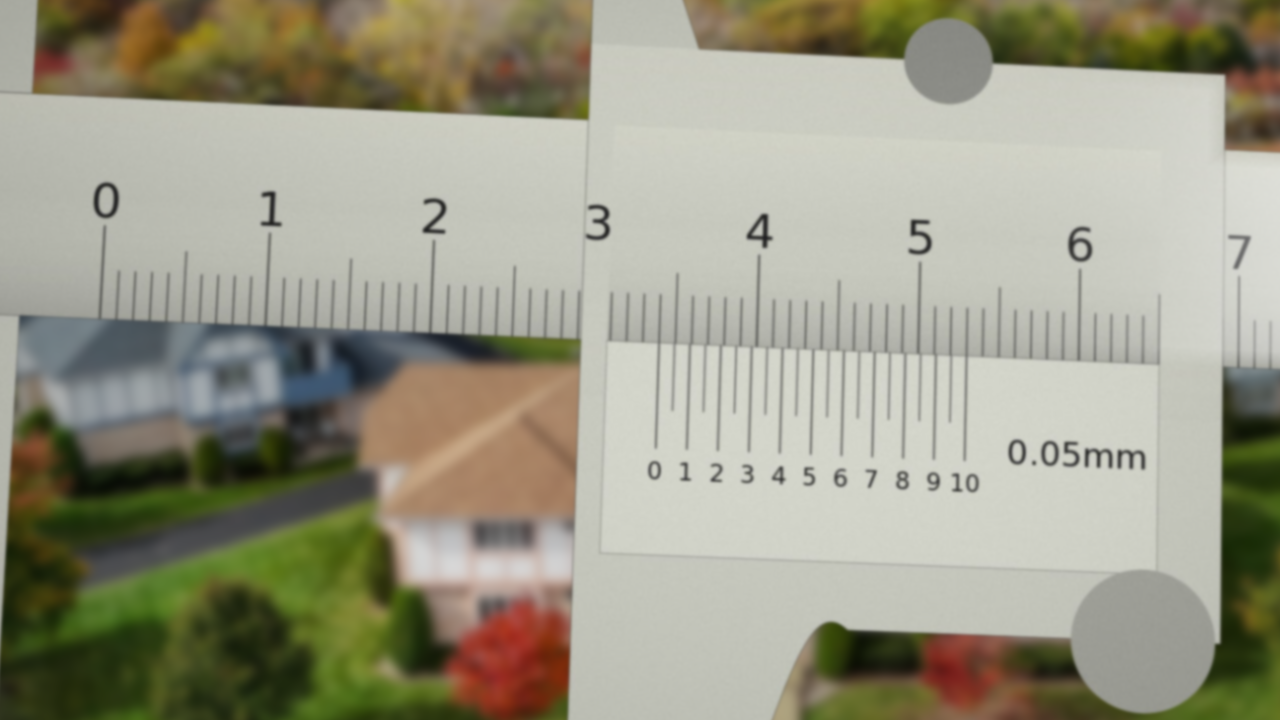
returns 34.0,mm
